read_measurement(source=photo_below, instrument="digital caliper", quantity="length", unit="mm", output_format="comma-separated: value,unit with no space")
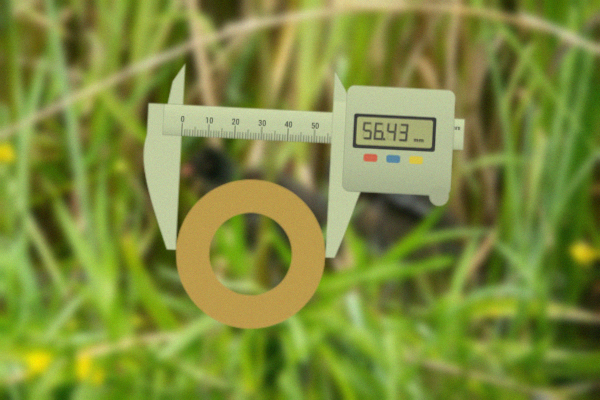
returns 56.43,mm
